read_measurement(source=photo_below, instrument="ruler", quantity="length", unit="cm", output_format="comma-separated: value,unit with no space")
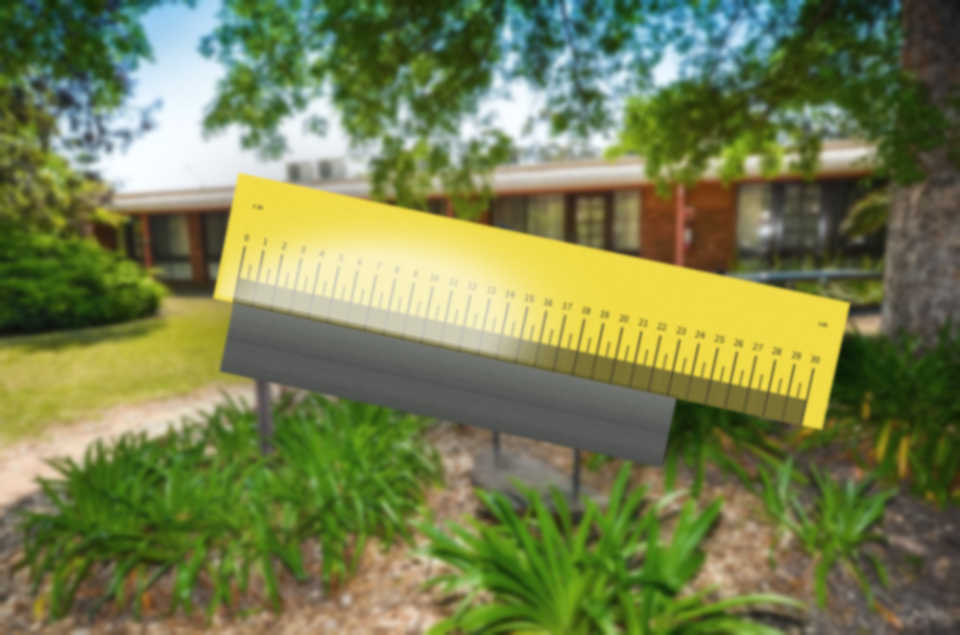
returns 23.5,cm
